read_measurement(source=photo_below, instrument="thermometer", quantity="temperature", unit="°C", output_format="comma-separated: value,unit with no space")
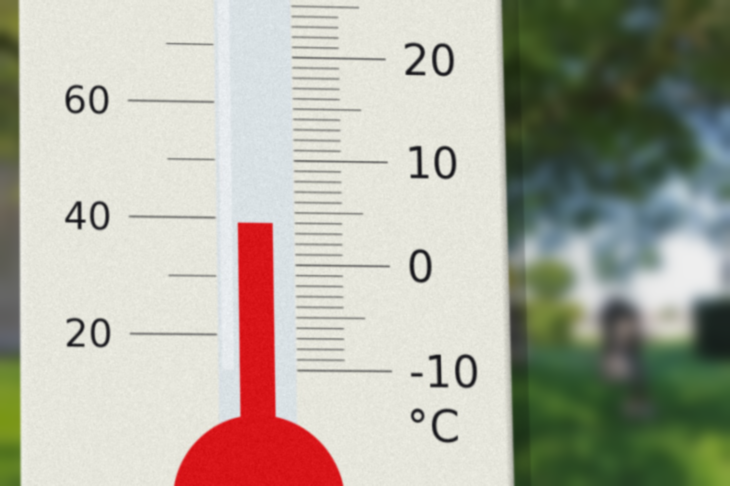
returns 4,°C
